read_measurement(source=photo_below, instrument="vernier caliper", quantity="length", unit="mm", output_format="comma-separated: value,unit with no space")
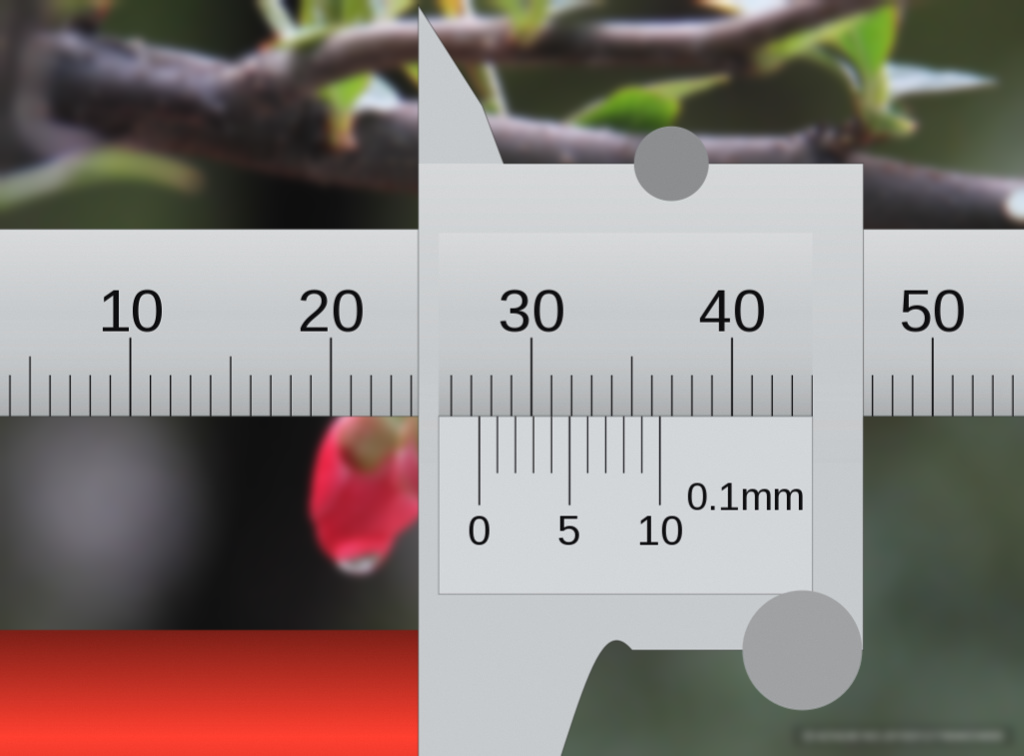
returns 27.4,mm
